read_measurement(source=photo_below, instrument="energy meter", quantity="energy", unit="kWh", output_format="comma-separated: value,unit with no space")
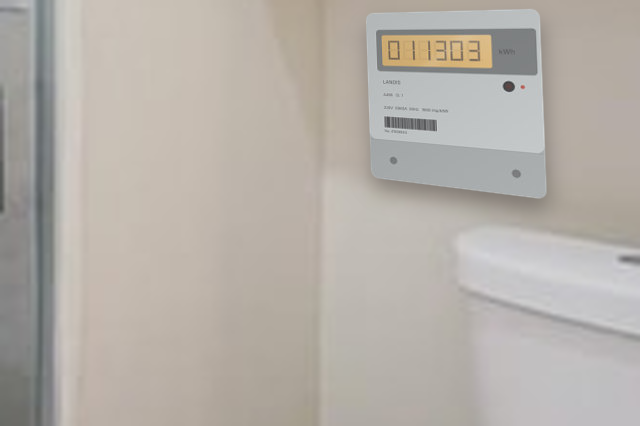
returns 11303,kWh
